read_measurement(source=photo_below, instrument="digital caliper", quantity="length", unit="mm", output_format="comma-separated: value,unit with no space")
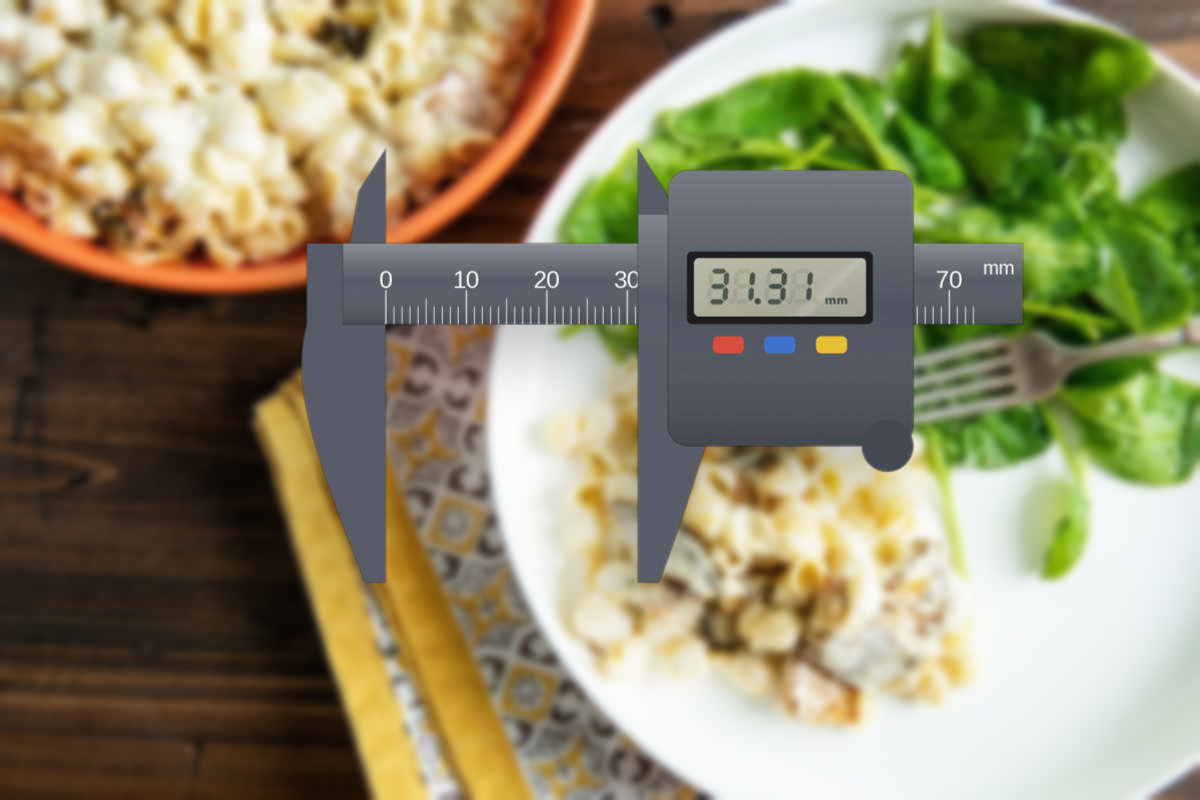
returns 31.31,mm
